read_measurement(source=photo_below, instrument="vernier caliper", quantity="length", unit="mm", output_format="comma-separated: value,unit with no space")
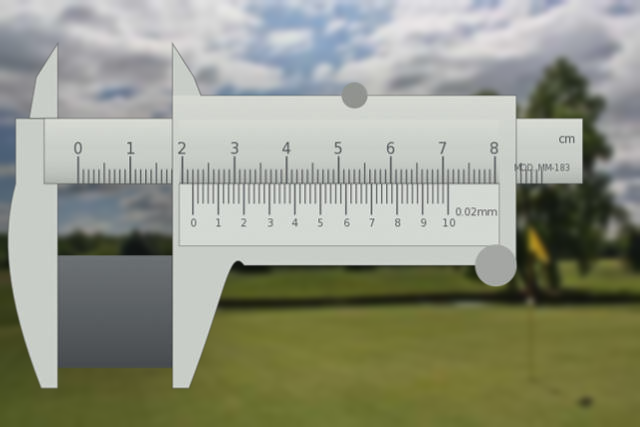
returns 22.0,mm
